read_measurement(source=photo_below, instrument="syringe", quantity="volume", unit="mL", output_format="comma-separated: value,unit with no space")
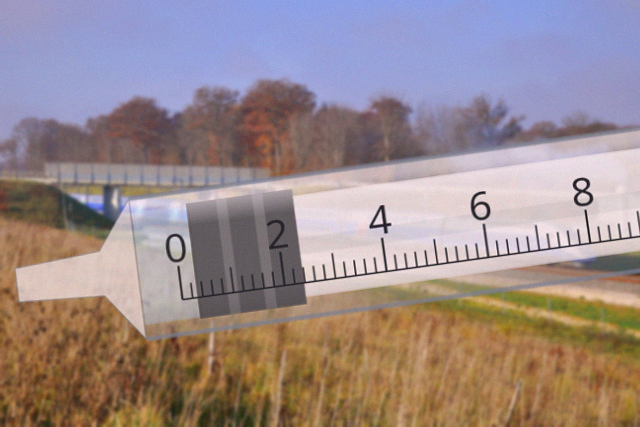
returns 0.3,mL
